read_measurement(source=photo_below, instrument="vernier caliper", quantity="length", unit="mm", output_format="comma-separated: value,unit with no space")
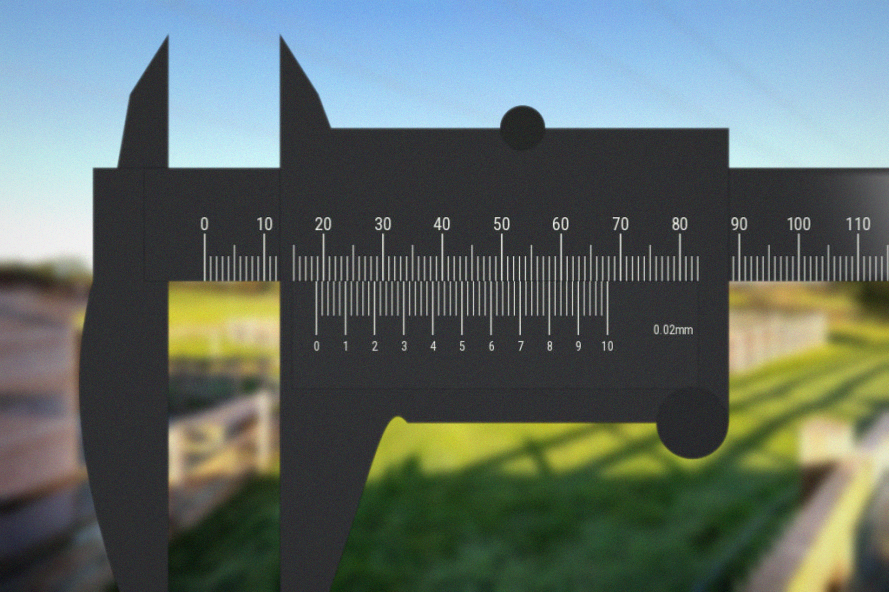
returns 18.8,mm
